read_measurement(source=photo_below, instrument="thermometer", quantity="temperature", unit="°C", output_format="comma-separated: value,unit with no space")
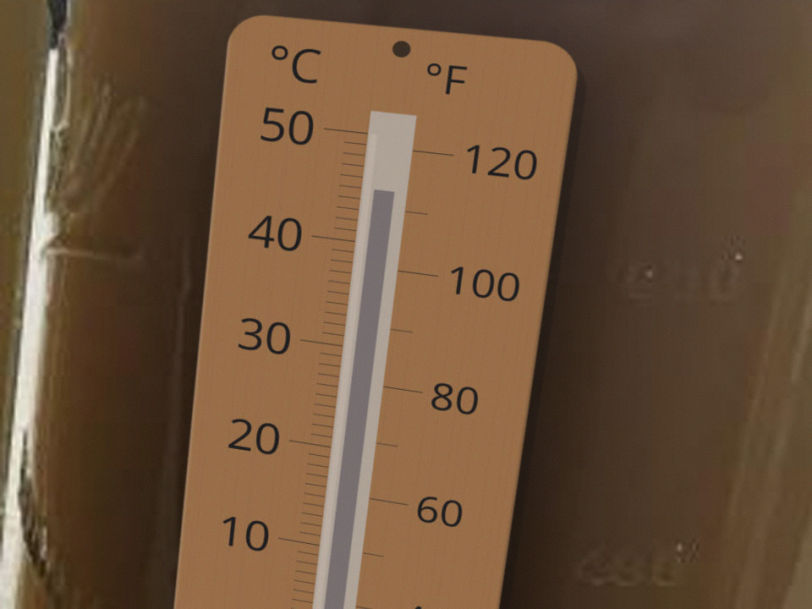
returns 45,°C
